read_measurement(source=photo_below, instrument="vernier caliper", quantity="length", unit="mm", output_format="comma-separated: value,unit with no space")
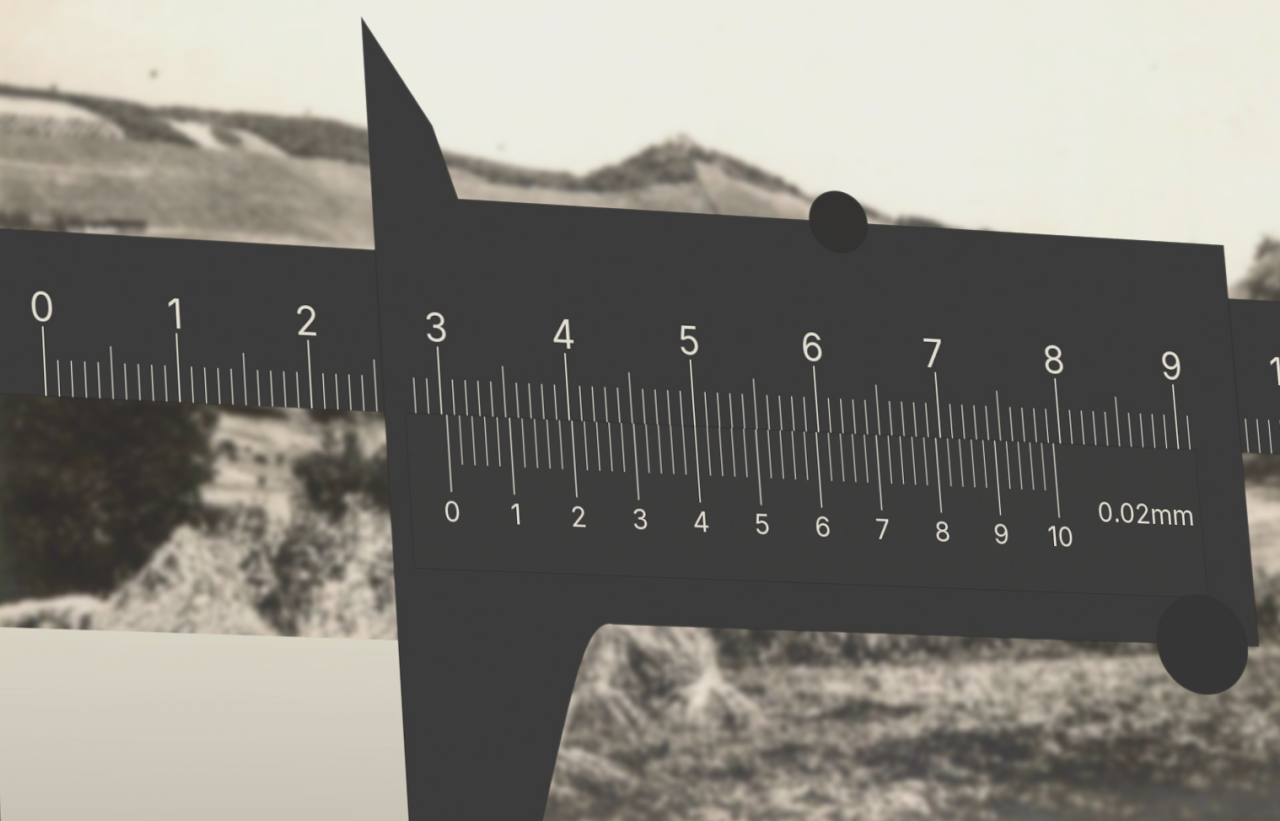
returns 30.4,mm
